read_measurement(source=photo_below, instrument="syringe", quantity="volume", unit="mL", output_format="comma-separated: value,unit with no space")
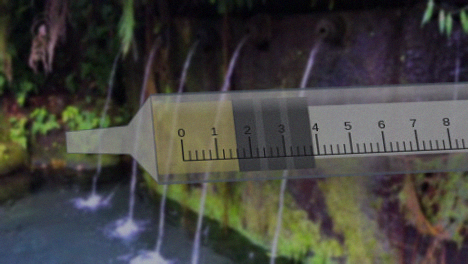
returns 1.6,mL
